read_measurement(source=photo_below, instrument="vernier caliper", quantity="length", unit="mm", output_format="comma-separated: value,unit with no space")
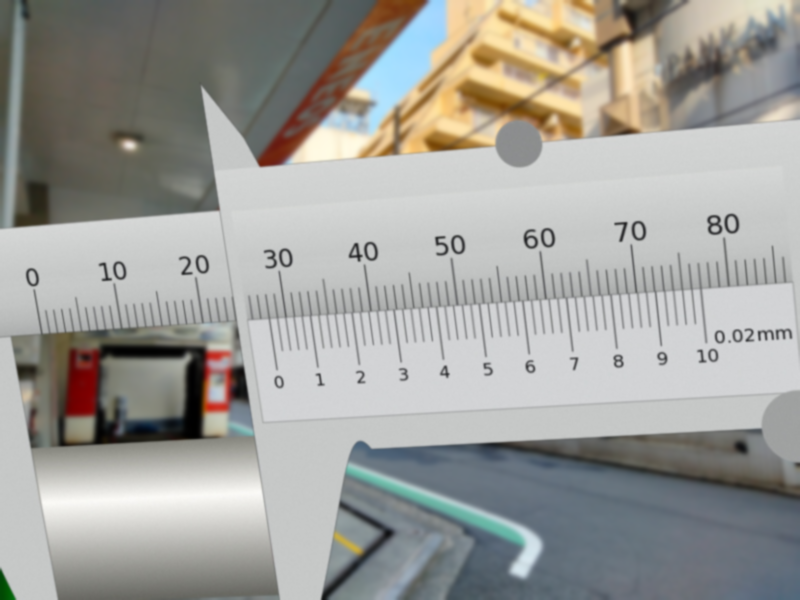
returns 28.0,mm
